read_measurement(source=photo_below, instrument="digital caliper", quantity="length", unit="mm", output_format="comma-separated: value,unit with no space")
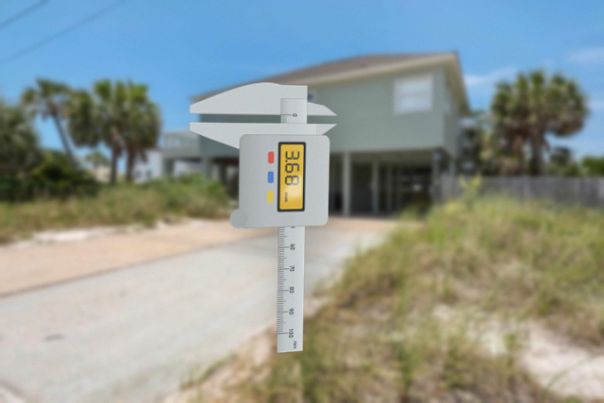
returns 3.68,mm
